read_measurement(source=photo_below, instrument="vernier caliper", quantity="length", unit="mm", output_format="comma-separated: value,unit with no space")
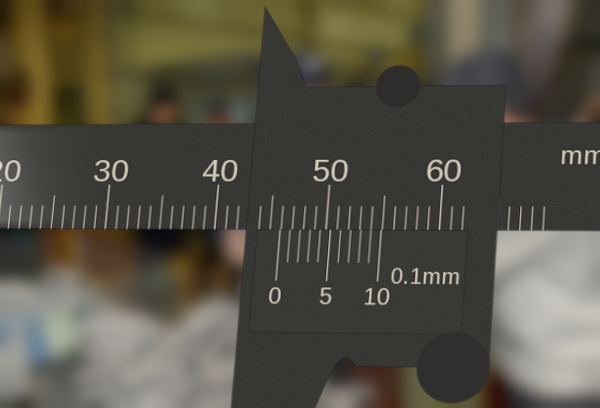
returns 45.9,mm
